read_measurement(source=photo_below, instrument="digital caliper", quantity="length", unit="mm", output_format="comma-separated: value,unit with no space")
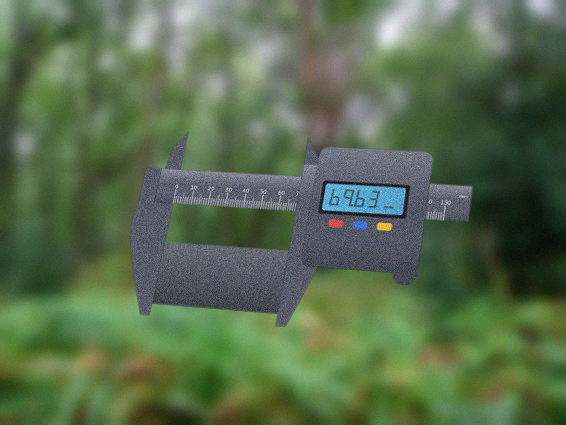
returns 69.63,mm
